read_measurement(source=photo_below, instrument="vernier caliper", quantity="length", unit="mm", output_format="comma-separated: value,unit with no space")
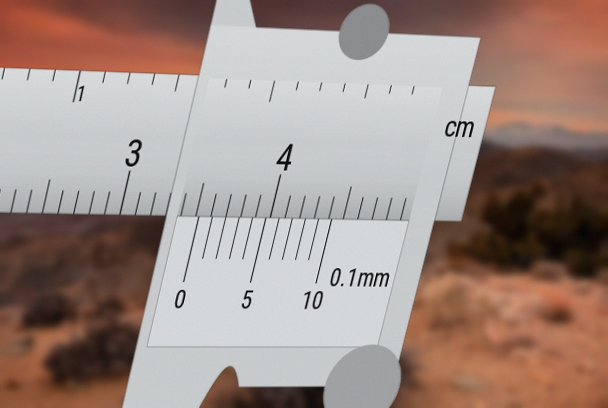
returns 35.2,mm
